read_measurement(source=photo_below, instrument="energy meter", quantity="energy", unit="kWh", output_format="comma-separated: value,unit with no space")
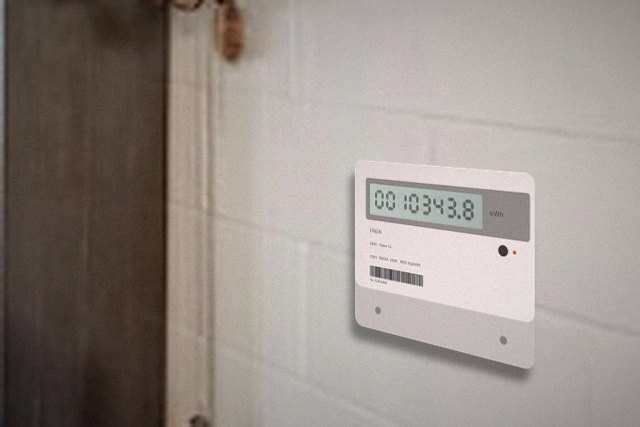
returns 10343.8,kWh
